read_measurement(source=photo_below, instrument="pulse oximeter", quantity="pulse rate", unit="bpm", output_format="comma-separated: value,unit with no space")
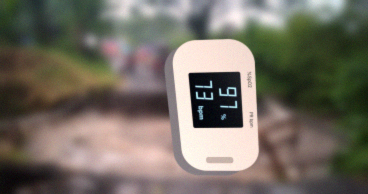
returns 73,bpm
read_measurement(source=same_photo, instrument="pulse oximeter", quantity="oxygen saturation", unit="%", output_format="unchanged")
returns 97,%
